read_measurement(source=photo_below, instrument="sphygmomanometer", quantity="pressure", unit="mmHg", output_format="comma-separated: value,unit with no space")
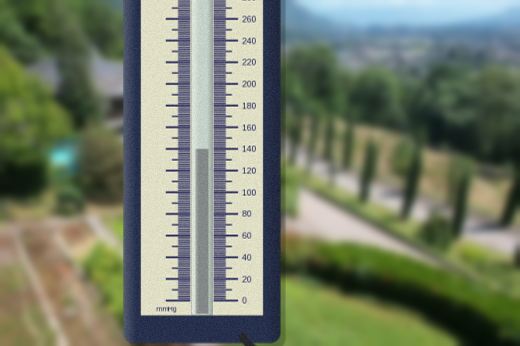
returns 140,mmHg
